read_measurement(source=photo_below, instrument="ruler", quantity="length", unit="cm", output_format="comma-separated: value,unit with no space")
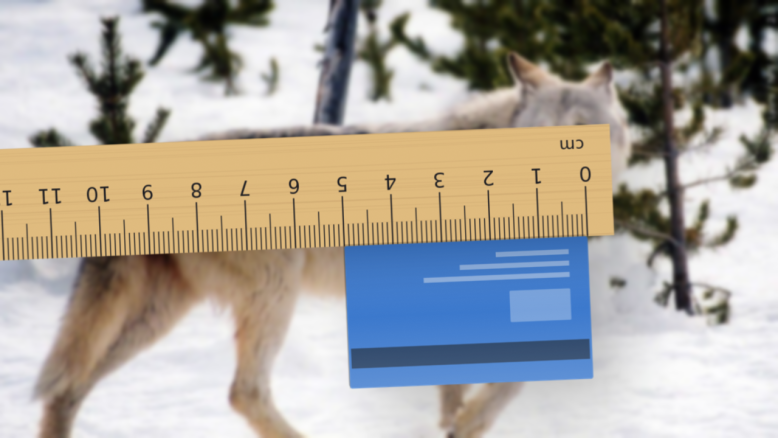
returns 5,cm
